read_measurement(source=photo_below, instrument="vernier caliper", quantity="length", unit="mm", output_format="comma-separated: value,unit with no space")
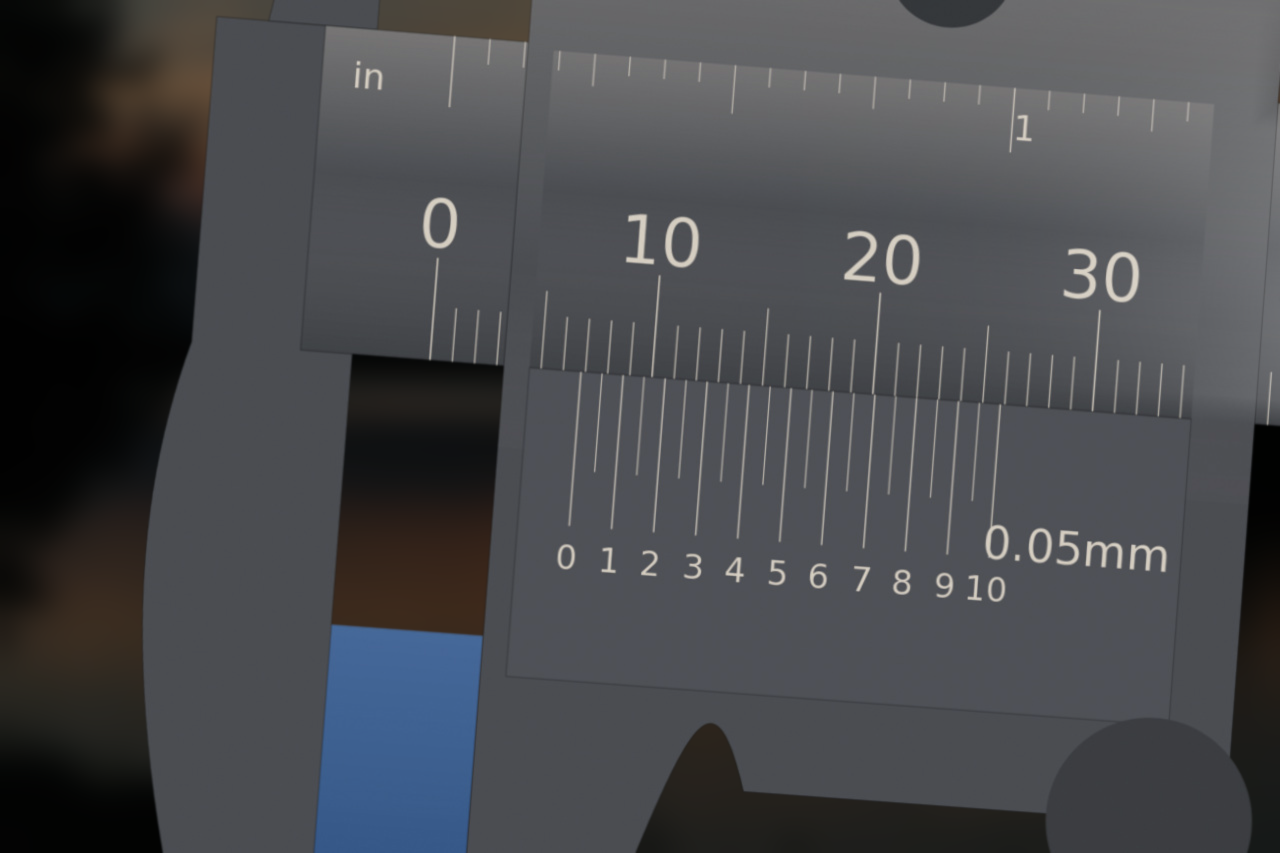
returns 6.8,mm
